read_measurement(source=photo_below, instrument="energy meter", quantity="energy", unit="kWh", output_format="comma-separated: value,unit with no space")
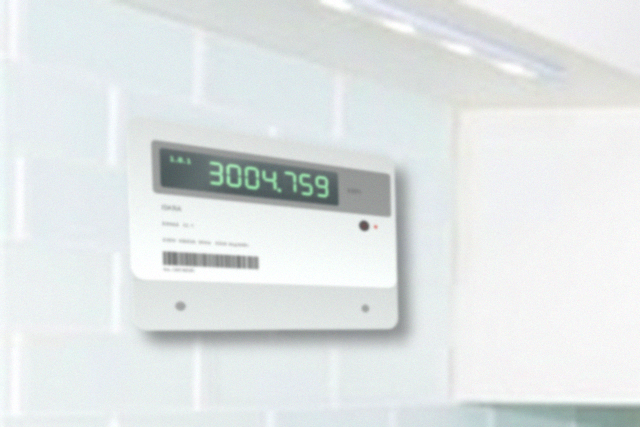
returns 3004.759,kWh
